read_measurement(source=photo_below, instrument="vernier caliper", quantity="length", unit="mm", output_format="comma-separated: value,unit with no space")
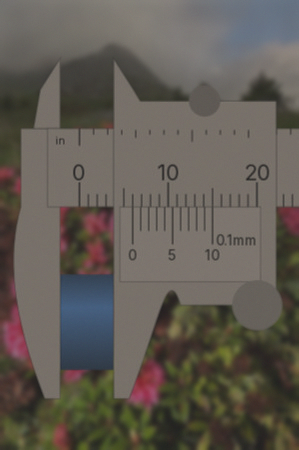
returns 6.0,mm
